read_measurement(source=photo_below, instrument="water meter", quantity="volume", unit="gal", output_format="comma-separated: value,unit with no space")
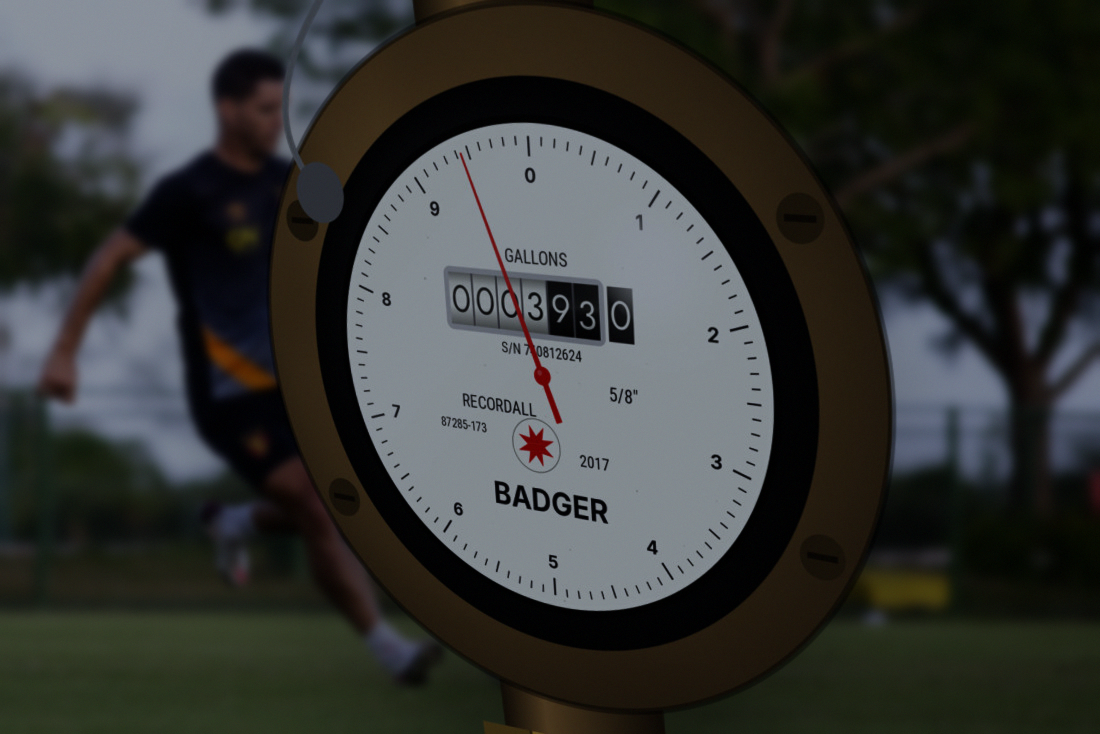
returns 3929.4,gal
